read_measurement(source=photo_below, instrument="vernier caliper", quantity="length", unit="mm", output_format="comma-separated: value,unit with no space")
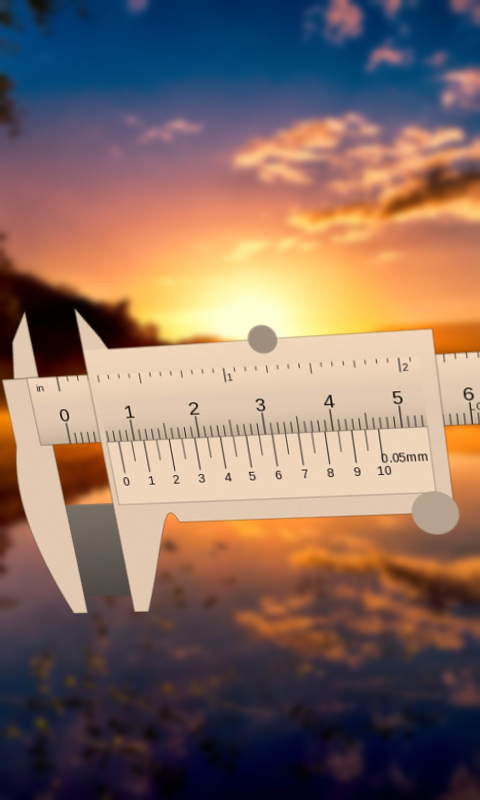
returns 7.6,mm
